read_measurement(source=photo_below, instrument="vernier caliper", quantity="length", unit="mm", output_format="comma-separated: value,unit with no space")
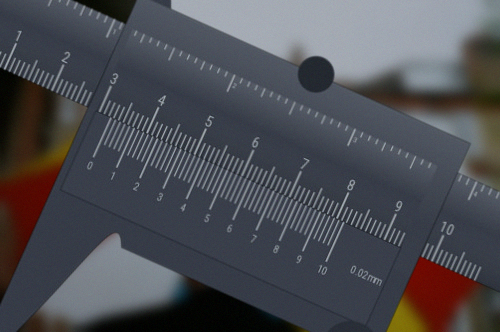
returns 32.5,mm
